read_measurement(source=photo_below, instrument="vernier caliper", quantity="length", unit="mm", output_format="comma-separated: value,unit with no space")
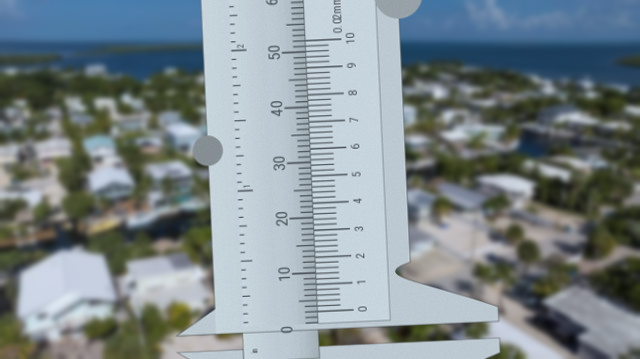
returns 3.0,mm
